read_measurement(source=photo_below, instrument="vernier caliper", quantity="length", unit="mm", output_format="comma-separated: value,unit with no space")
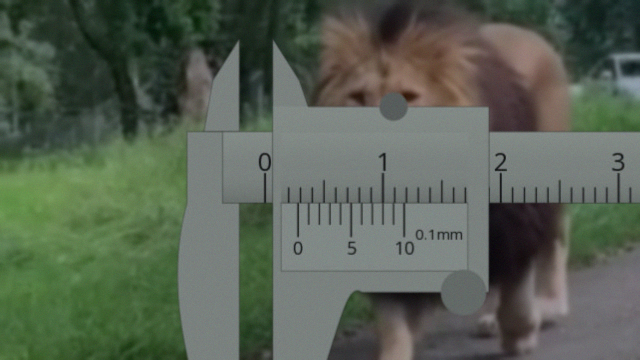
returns 2.8,mm
